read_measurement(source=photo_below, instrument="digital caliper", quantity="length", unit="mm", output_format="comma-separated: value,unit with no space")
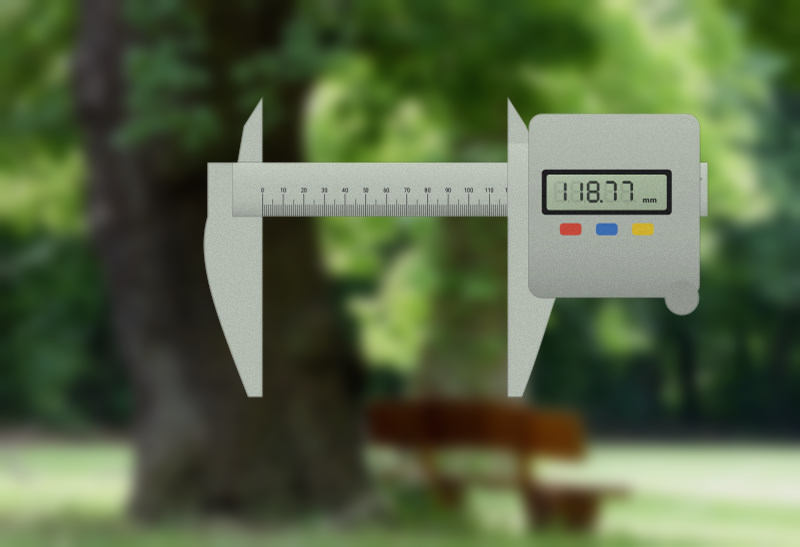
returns 118.77,mm
